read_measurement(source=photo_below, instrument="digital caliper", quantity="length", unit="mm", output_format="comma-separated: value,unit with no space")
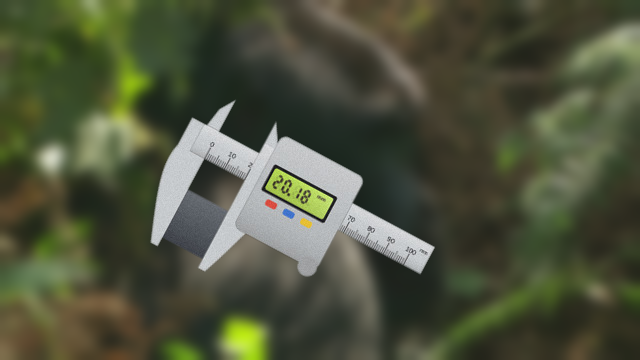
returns 20.18,mm
